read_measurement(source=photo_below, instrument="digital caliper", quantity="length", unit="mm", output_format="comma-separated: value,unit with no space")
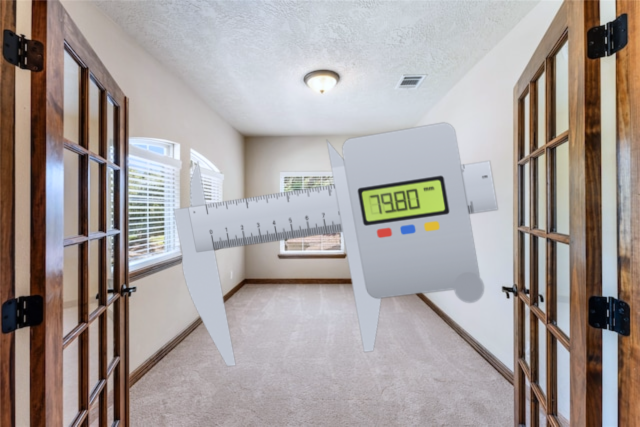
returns 79.80,mm
